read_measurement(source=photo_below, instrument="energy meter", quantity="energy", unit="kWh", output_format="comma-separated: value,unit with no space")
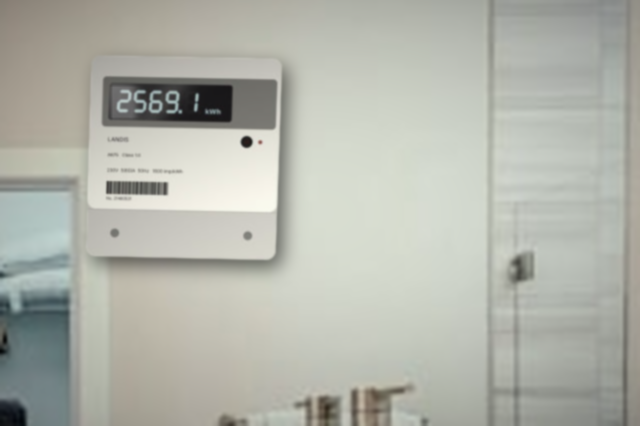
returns 2569.1,kWh
